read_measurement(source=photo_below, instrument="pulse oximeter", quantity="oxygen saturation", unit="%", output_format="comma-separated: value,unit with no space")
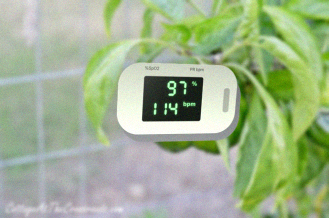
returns 97,%
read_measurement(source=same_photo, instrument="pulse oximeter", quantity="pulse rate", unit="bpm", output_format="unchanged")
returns 114,bpm
